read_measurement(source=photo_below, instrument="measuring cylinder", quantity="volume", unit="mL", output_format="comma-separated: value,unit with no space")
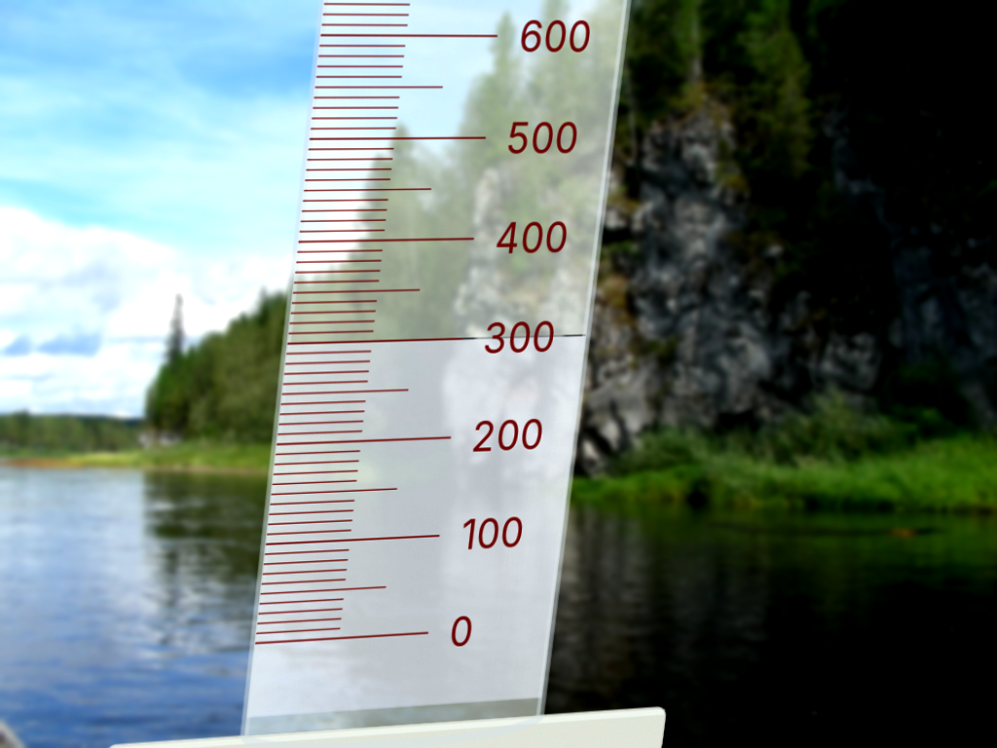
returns 300,mL
